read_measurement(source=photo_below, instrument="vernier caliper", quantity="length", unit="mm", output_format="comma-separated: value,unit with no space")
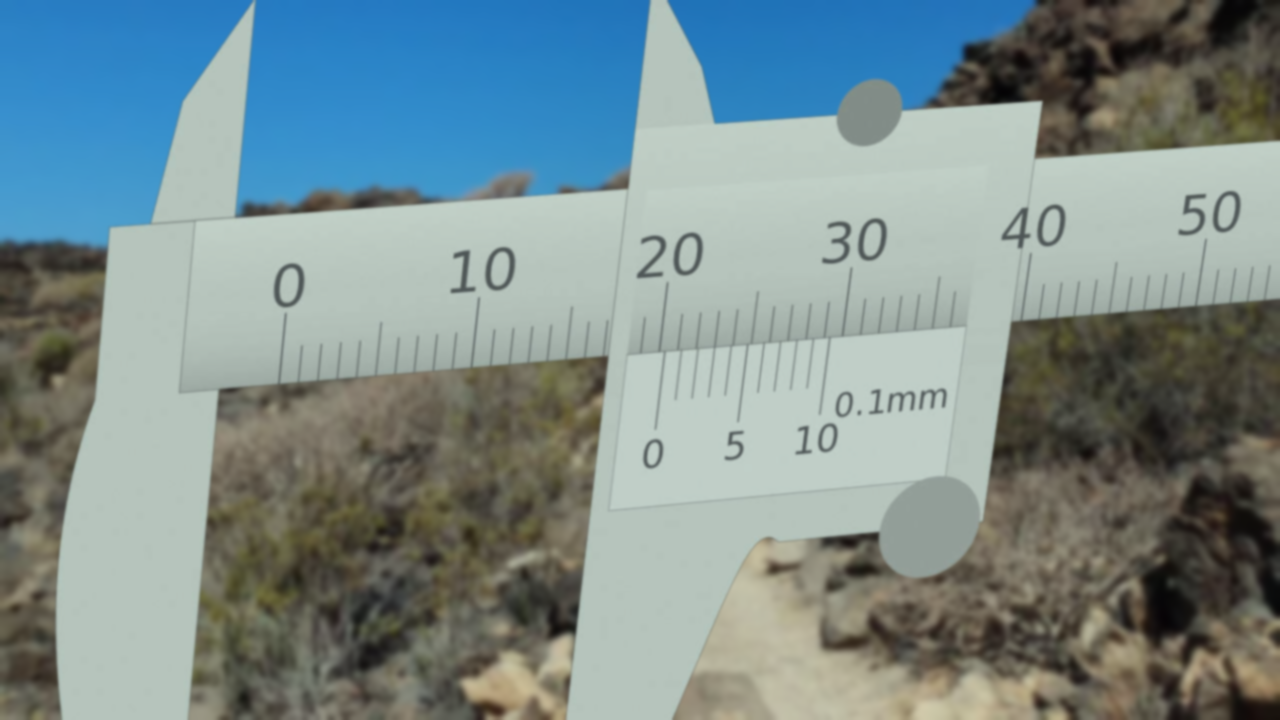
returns 20.3,mm
